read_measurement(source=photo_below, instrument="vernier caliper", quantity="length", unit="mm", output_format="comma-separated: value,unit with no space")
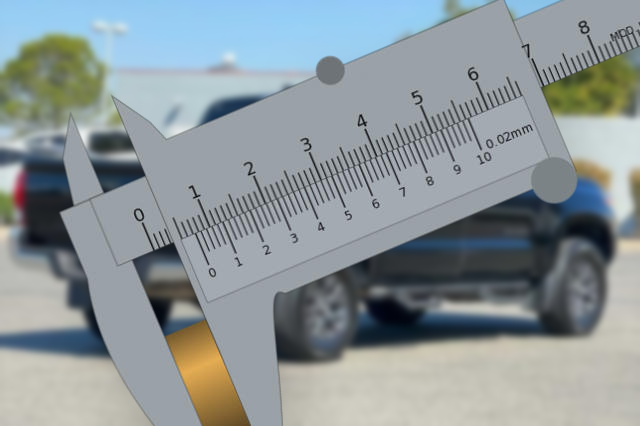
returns 7.4,mm
